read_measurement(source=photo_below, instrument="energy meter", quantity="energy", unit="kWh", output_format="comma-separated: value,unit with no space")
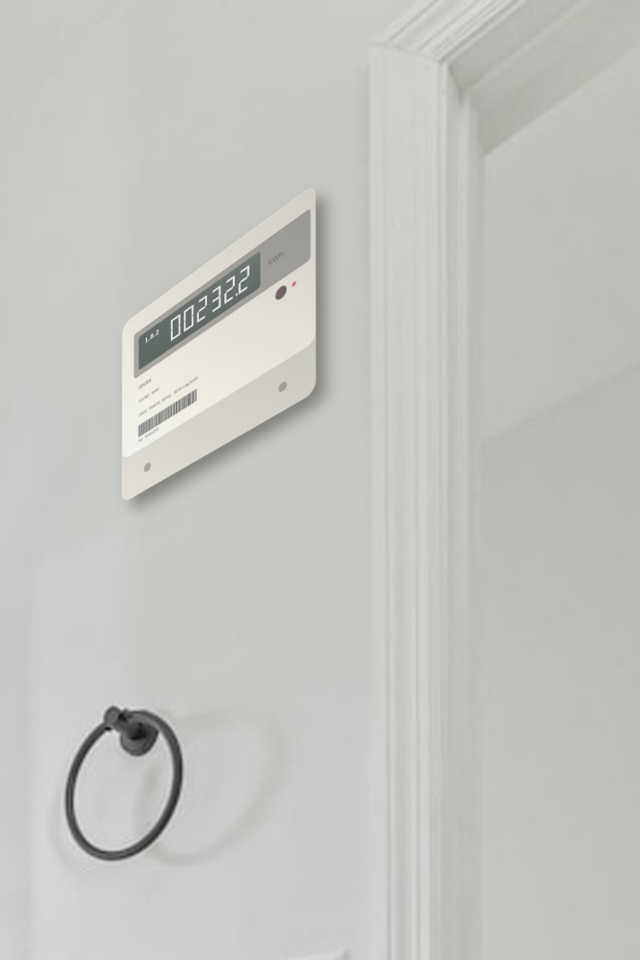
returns 232.2,kWh
